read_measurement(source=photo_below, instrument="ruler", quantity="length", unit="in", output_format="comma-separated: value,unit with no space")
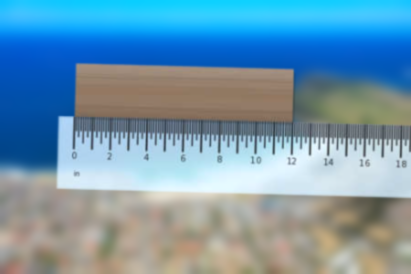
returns 12,in
